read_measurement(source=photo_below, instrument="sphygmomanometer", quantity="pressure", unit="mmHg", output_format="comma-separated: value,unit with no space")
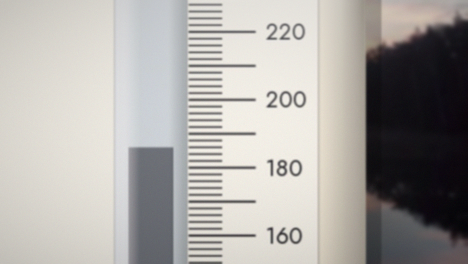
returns 186,mmHg
